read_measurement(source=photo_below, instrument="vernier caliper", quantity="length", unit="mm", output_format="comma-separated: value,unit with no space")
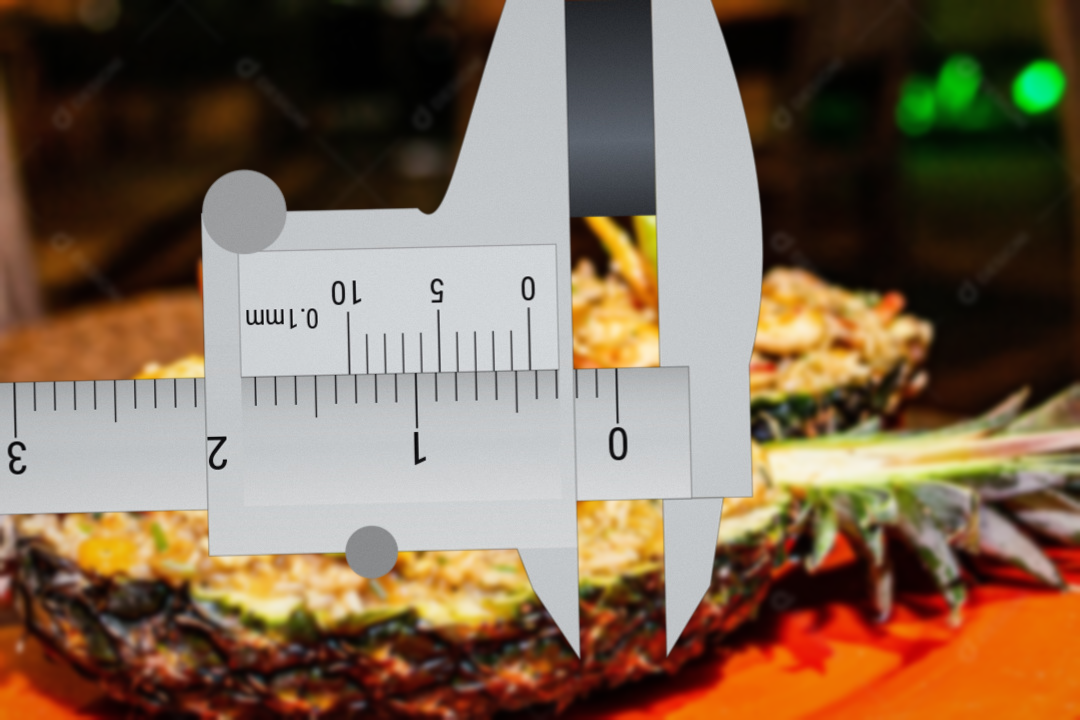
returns 4.3,mm
